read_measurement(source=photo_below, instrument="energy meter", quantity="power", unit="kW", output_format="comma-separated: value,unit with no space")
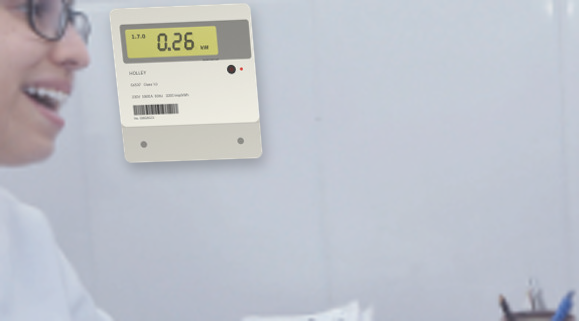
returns 0.26,kW
